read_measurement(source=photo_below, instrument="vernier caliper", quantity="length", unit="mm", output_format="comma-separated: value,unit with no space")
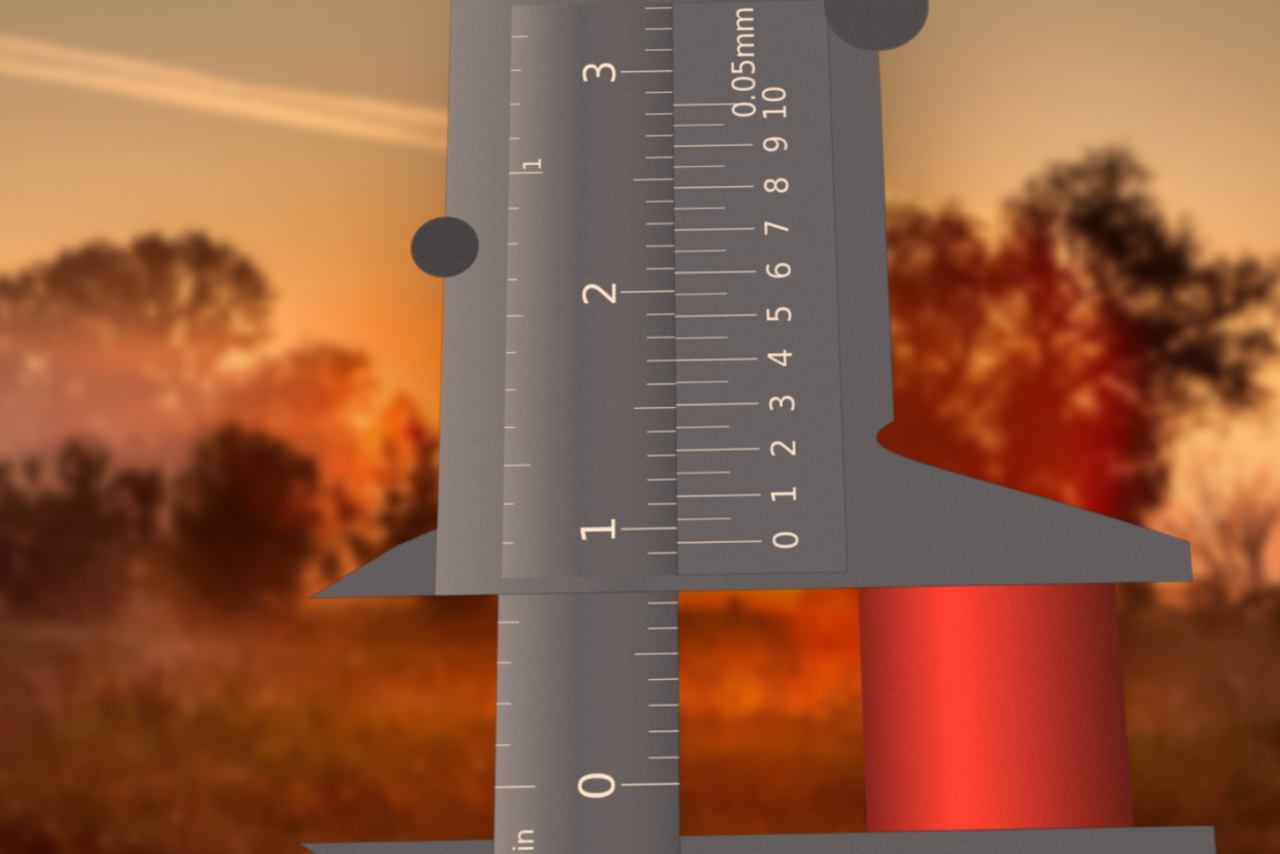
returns 9.4,mm
